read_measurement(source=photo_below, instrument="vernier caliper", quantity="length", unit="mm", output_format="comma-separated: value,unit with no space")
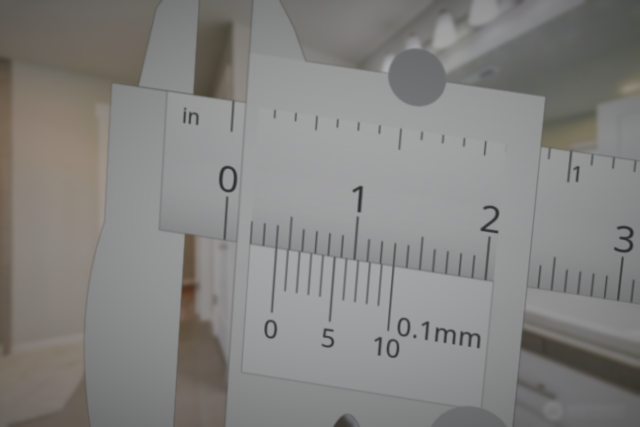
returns 4.0,mm
